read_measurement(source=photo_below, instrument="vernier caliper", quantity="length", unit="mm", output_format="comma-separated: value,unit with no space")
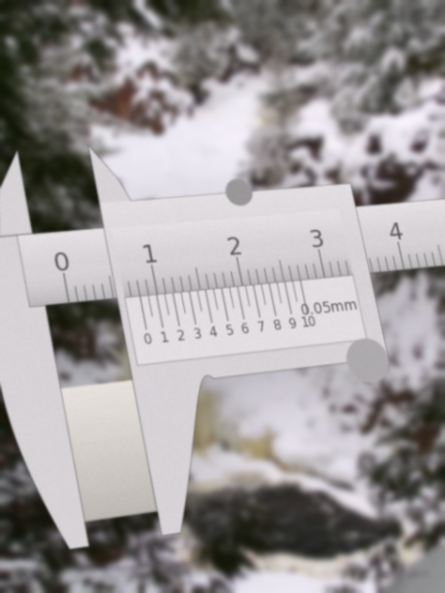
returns 8.0,mm
